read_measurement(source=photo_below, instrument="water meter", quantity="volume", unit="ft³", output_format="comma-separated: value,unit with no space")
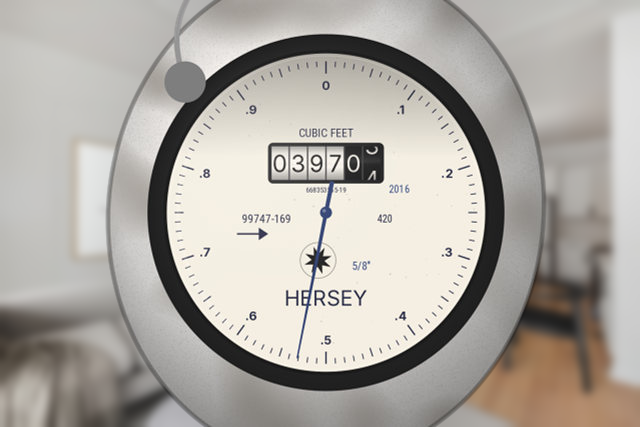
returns 39703.53,ft³
